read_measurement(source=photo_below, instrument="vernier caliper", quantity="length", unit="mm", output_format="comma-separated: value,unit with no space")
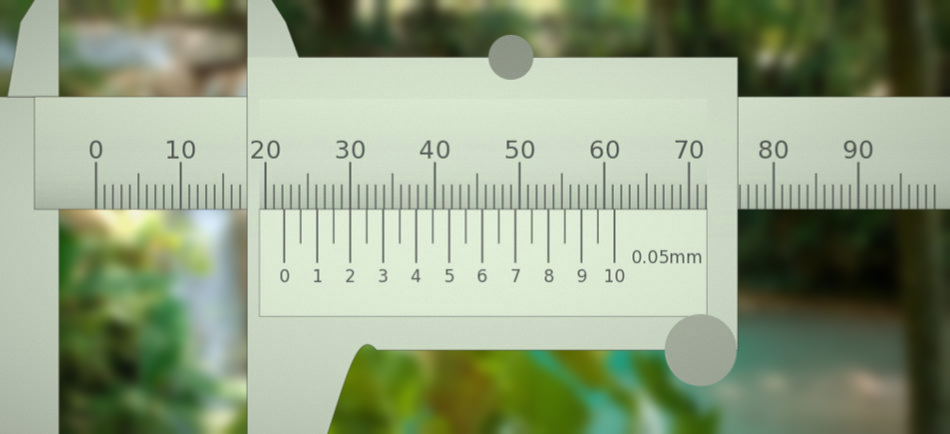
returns 22.2,mm
